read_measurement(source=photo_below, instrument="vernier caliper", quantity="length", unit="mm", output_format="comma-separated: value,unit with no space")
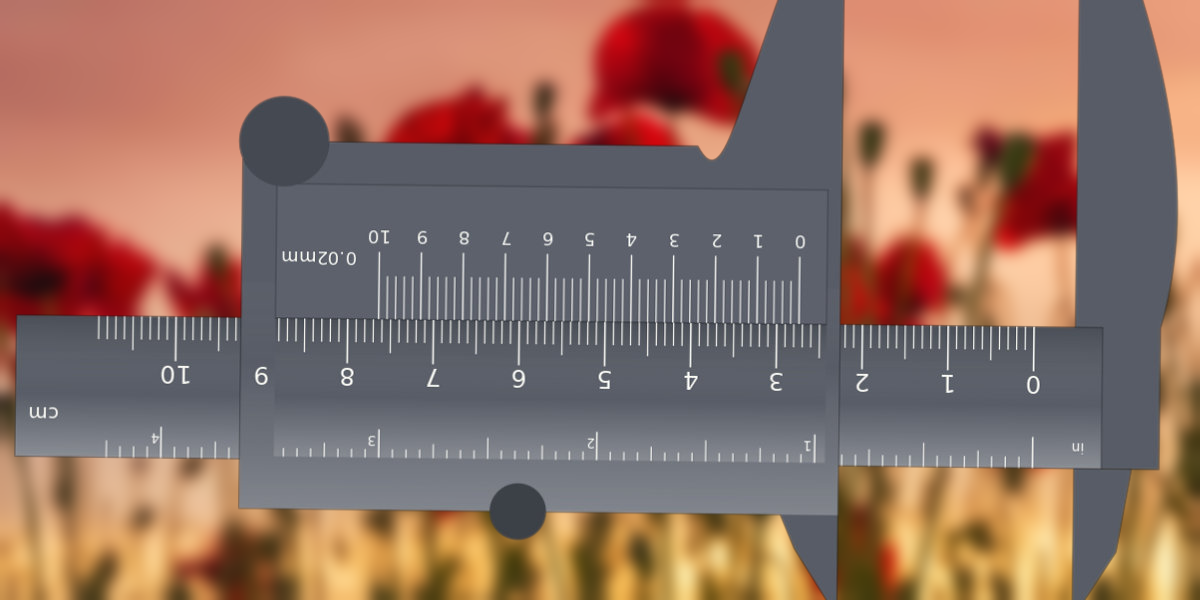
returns 27.4,mm
